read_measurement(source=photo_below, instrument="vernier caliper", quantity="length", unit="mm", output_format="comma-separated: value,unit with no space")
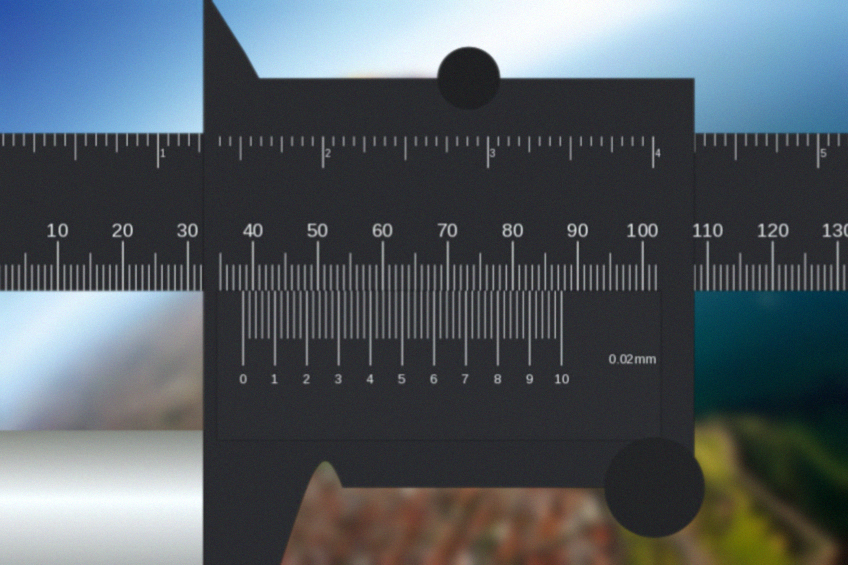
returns 38.5,mm
